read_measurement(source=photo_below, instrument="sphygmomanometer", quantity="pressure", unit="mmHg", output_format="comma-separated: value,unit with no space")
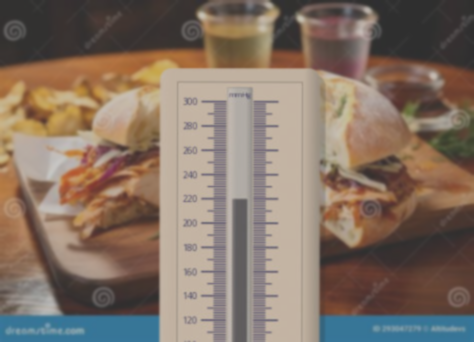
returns 220,mmHg
